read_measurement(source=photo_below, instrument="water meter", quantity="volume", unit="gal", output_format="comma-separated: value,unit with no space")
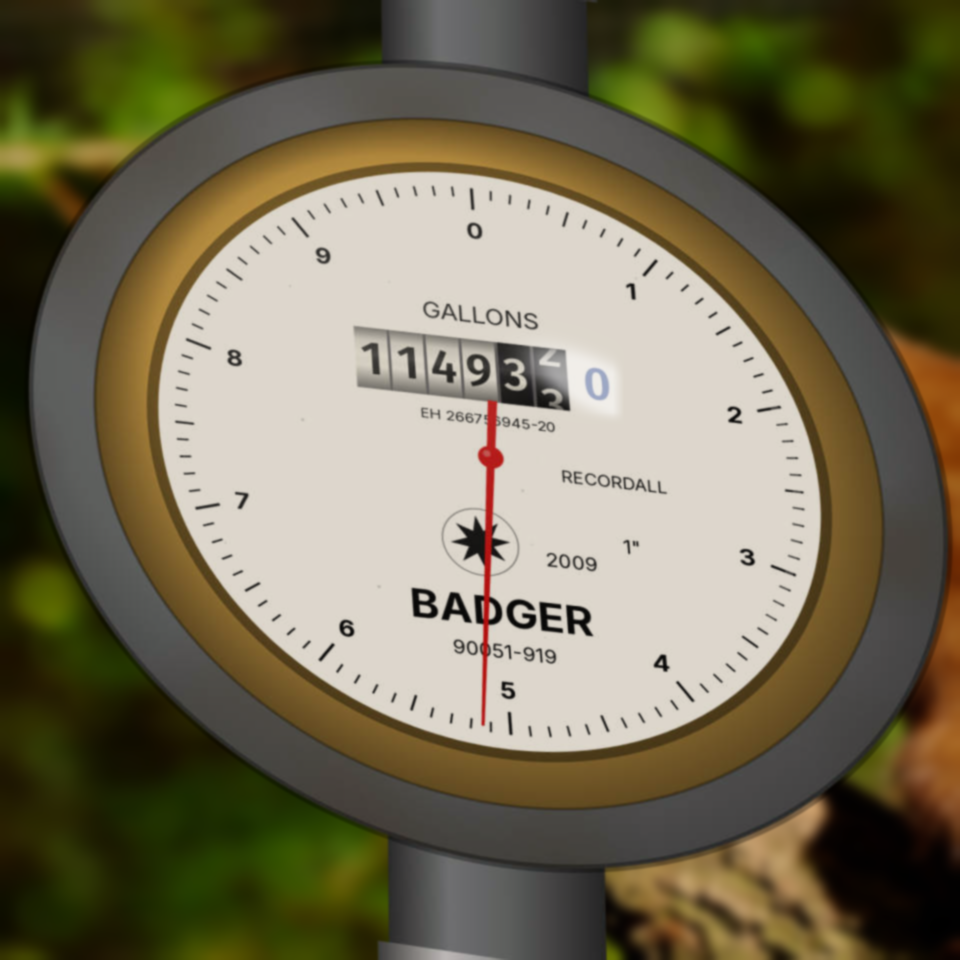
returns 1149325.1,gal
